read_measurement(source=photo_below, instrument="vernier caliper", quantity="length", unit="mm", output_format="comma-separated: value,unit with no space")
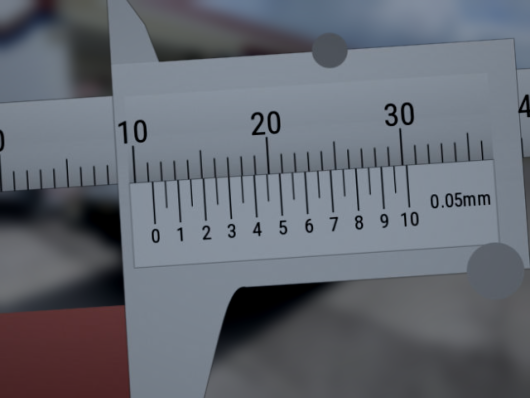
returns 11.3,mm
